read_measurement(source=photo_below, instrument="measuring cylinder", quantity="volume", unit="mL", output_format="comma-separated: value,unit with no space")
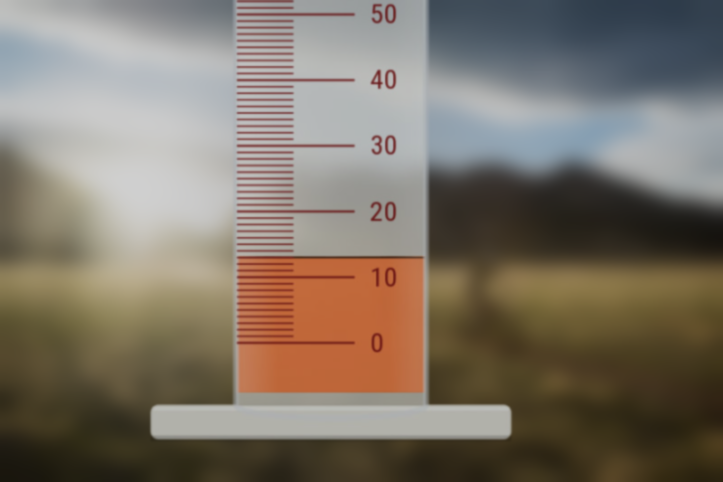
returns 13,mL
